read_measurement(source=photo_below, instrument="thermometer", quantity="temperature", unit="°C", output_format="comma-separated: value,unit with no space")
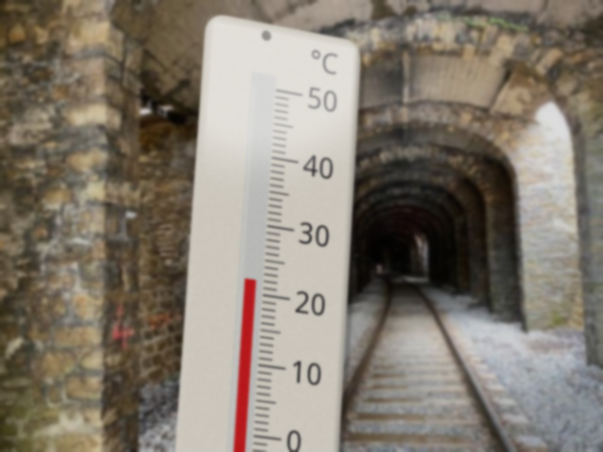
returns 22,°C
